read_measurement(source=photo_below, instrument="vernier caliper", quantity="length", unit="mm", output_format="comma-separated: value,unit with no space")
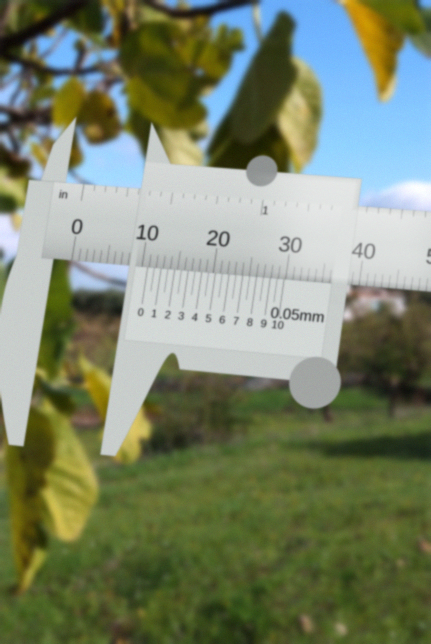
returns 10.8,mm
